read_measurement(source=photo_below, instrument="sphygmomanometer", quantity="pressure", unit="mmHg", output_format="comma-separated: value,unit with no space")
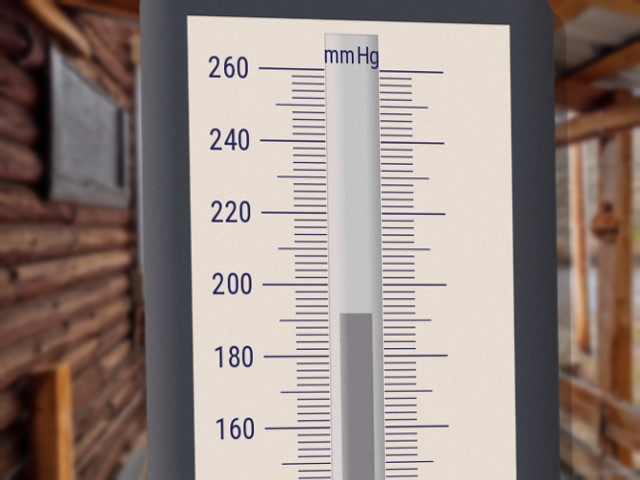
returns 192,mmHg
